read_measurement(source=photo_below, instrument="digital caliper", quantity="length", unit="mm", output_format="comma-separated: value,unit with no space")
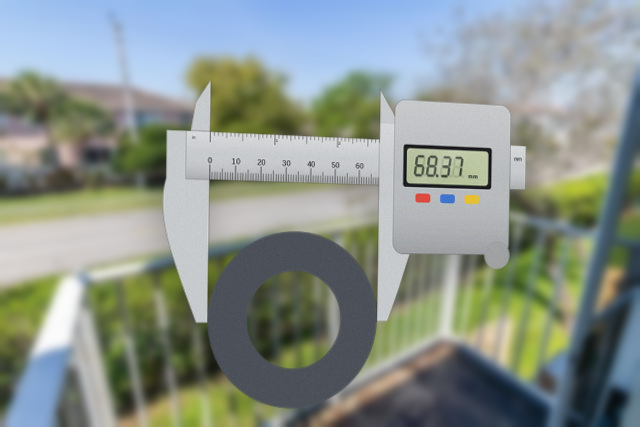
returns 68.37,mm
